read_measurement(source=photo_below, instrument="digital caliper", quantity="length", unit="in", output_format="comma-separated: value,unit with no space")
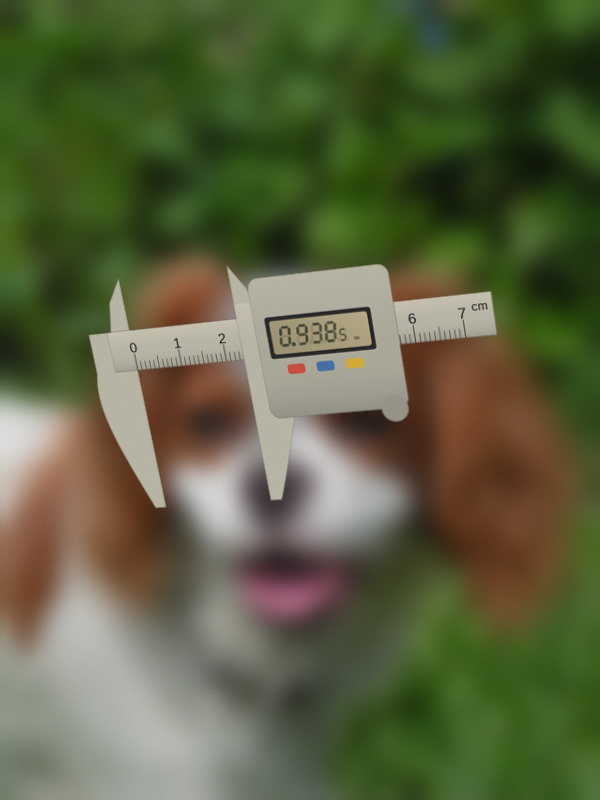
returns 0.9385,in
